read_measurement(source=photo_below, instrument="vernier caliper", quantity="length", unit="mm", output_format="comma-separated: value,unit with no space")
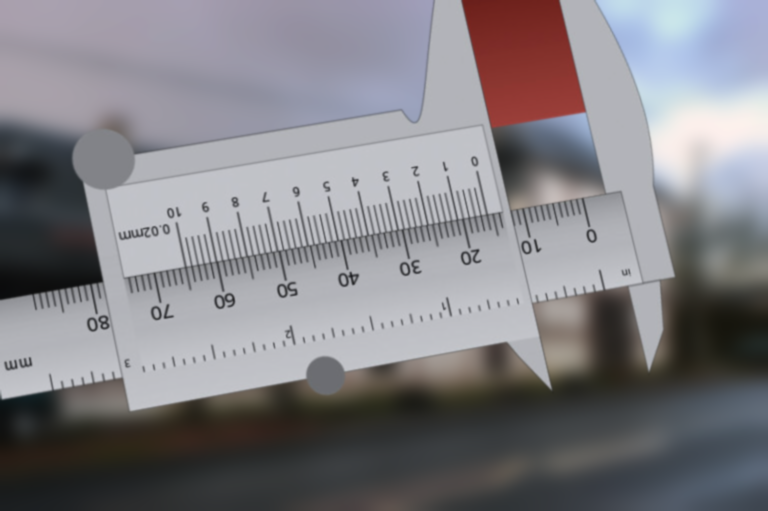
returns 16.0,mm
